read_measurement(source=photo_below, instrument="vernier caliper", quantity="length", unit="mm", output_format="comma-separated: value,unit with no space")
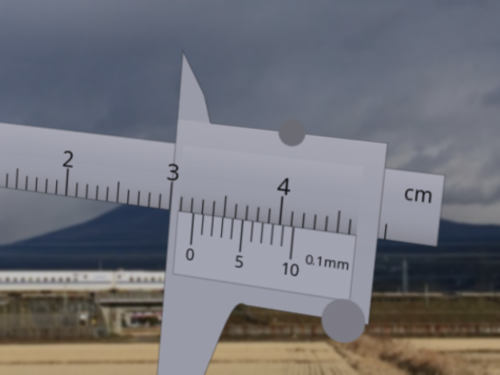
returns 32.2,mm
